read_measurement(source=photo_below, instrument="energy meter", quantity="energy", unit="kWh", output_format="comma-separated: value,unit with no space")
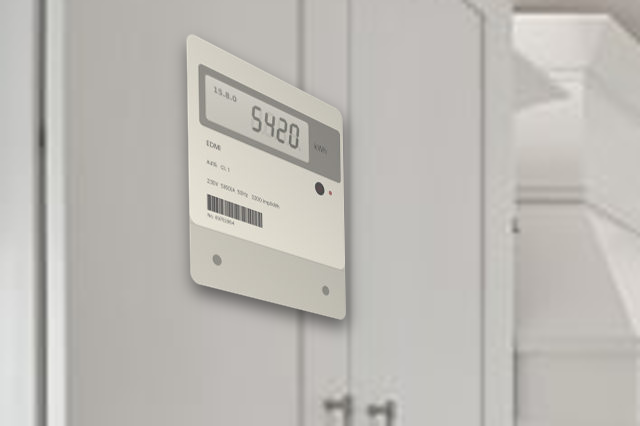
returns 5420,kWh
